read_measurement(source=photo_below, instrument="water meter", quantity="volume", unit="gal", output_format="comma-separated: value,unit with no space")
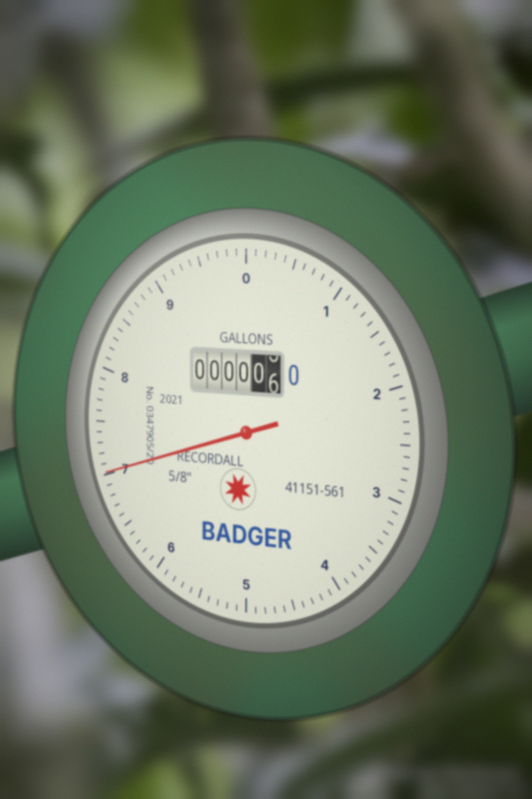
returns 57.0,gal
